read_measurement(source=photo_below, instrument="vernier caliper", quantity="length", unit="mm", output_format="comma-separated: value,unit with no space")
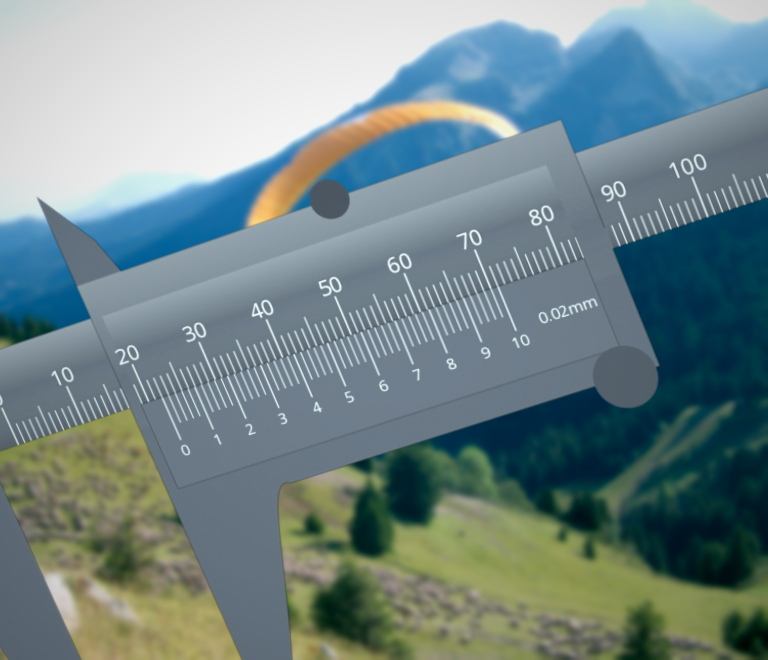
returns 22.0,mm
